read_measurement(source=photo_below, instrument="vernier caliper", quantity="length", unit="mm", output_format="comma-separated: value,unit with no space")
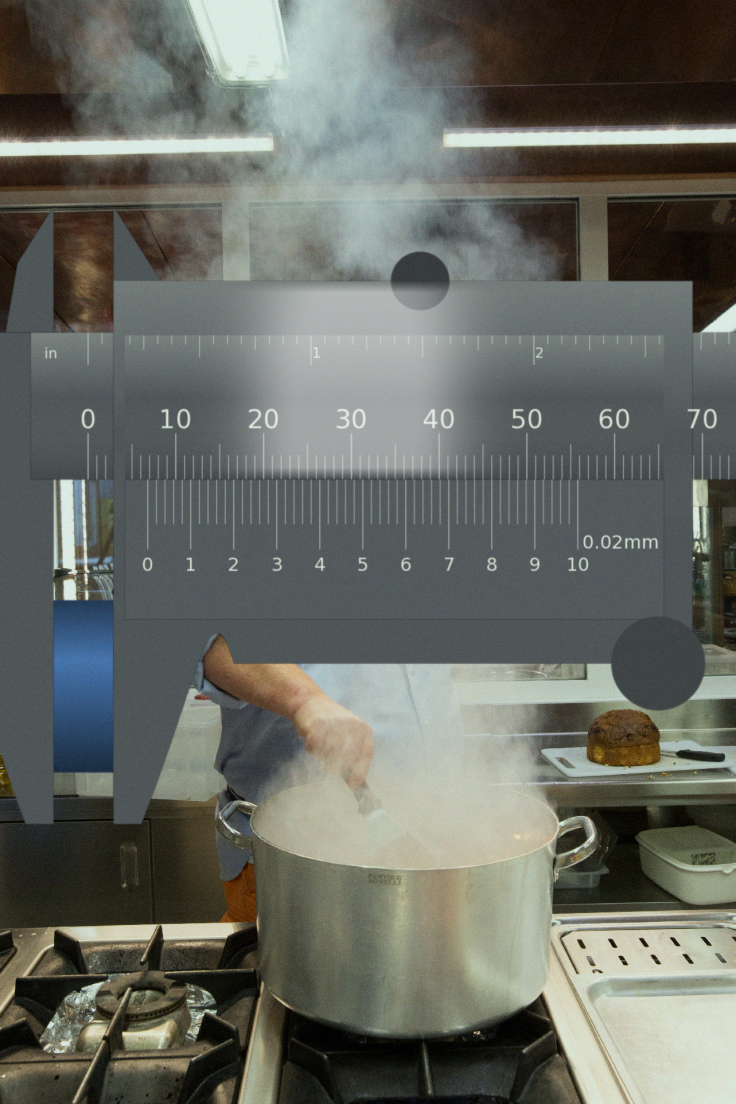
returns 6.8,mm
